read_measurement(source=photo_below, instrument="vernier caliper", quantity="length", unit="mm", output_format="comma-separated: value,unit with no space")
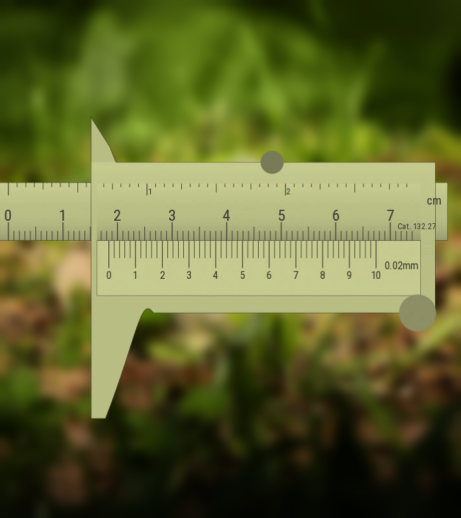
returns 18.4,mm
